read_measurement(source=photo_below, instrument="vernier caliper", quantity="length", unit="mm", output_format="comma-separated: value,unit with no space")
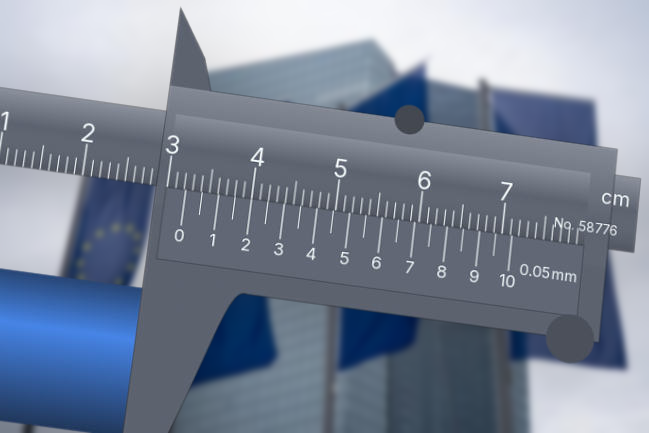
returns 32.2,mm
